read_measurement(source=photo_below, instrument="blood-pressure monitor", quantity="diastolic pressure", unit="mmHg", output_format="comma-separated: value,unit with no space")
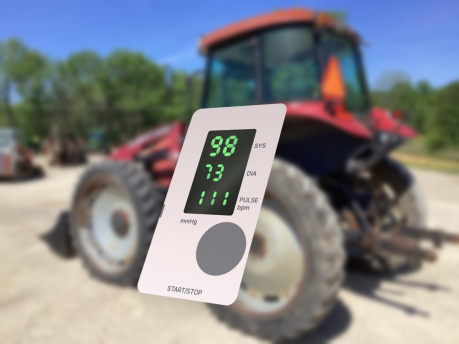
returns 73,mmHg
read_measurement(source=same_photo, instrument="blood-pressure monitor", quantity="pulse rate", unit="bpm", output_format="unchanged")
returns 111,bpm
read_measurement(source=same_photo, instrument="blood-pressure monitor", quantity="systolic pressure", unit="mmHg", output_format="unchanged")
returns 98,mmHg
